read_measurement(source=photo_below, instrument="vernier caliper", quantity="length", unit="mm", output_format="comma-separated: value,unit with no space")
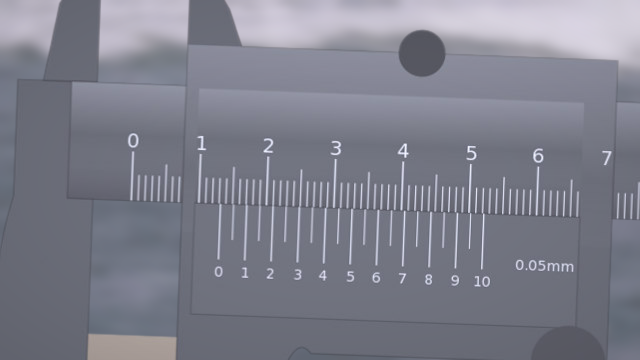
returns 13.2,mm
